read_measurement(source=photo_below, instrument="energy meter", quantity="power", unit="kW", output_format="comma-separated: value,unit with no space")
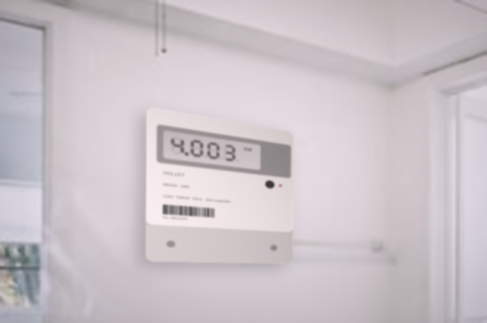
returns 4.003,kW
